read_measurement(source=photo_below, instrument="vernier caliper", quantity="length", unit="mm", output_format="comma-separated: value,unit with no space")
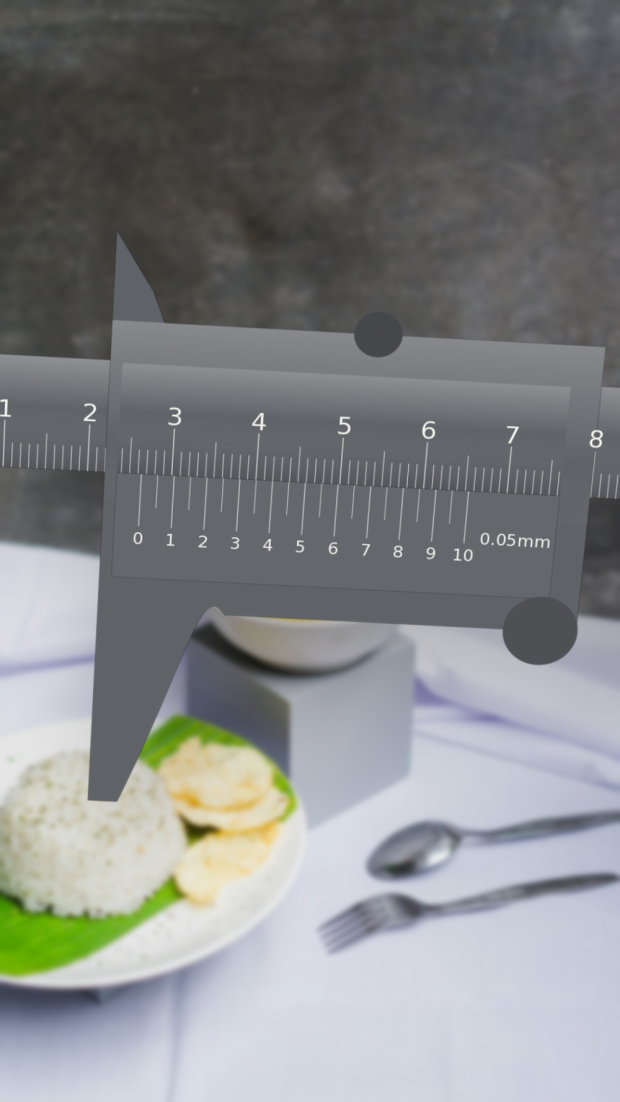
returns 26.4,mm
